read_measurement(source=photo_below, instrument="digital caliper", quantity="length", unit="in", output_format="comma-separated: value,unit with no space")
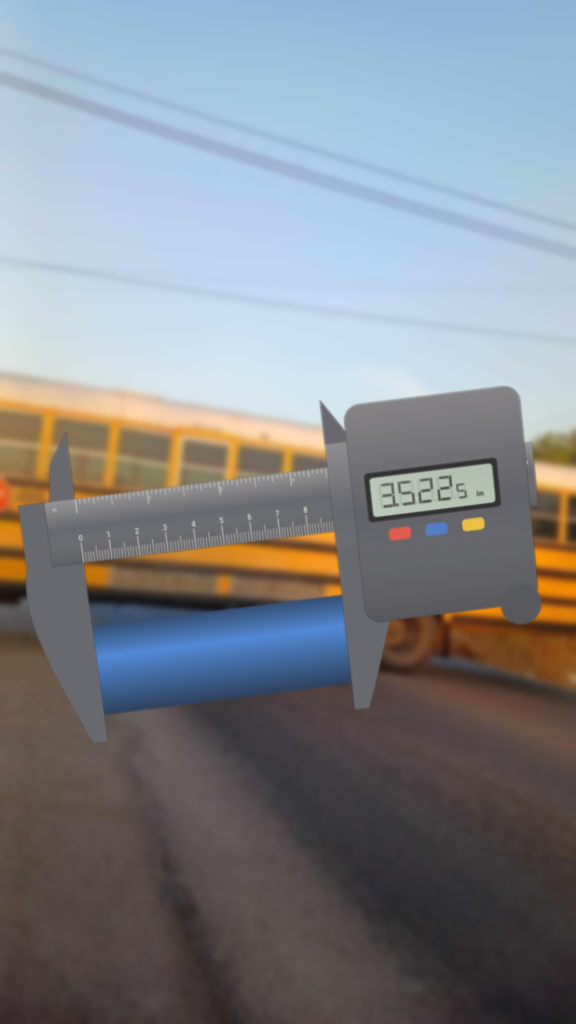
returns 3.5225,in
